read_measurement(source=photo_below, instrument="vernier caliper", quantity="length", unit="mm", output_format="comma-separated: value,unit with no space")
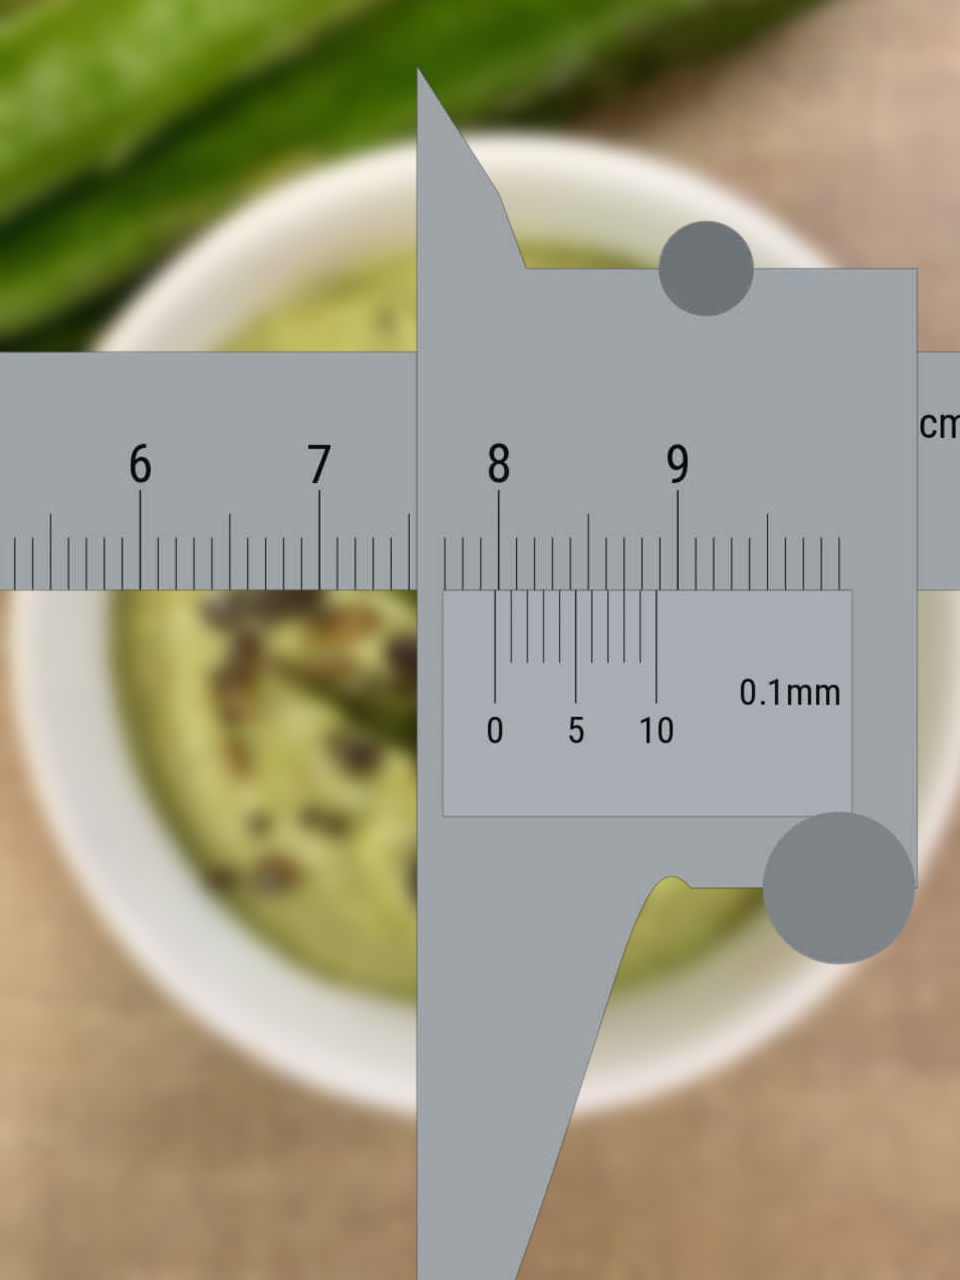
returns 79.8,mm
